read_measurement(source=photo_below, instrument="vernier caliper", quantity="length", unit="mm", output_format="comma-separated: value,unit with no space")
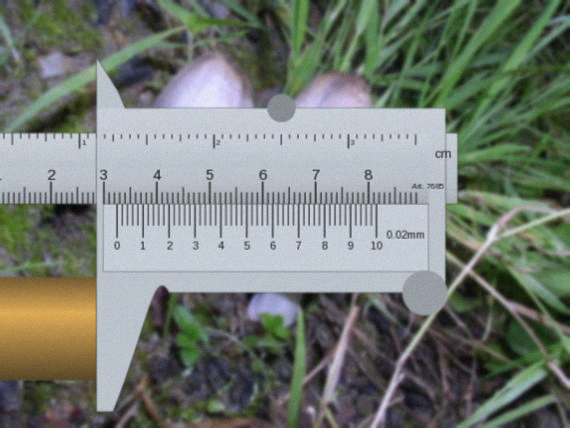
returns 32.5,mm
